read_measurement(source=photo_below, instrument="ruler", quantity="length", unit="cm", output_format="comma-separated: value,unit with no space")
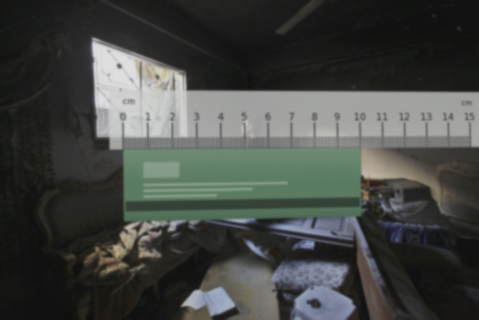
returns 10,cm
